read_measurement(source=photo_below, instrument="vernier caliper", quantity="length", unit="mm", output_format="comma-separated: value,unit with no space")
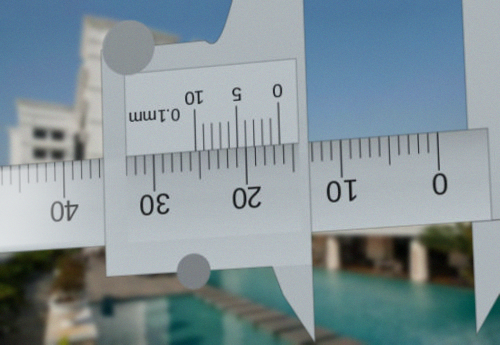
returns 16.4,mm
